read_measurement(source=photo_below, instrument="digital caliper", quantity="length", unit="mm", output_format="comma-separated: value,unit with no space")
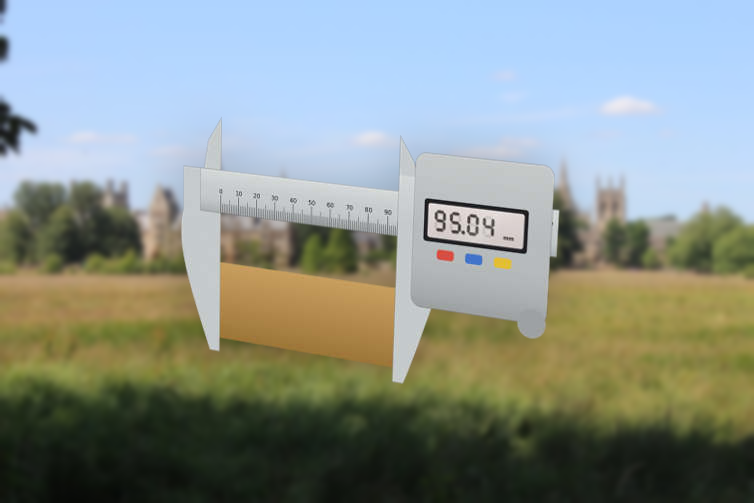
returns 95.04,mm
